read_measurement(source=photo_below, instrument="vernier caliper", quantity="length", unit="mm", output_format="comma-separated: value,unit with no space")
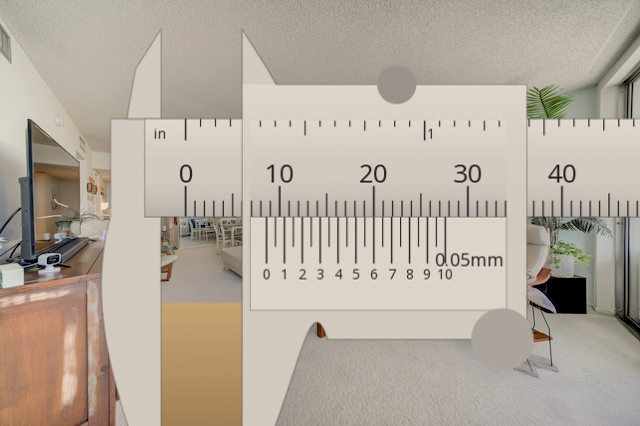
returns 8.6,mm
